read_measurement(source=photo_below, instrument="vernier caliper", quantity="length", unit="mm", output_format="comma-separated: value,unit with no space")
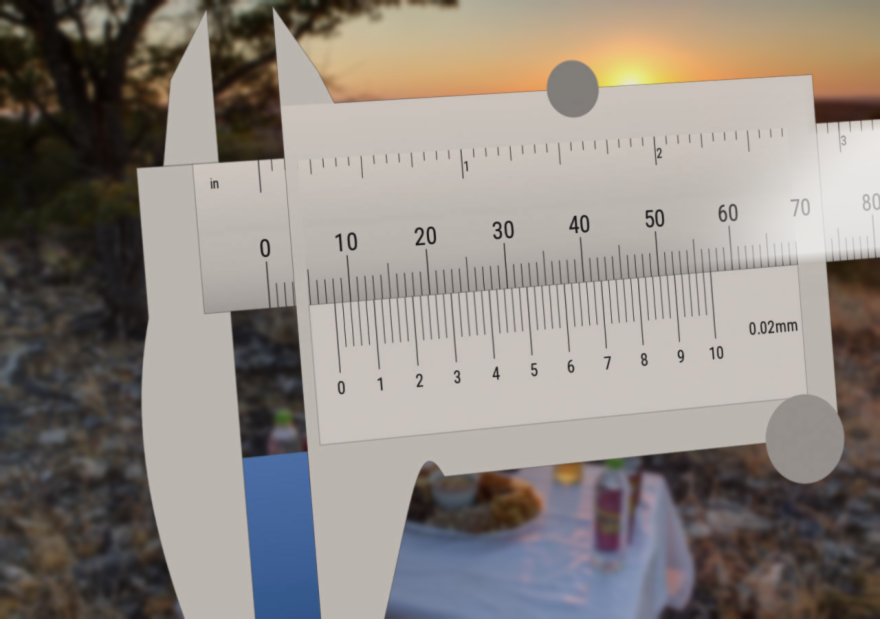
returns 8.0,mm
